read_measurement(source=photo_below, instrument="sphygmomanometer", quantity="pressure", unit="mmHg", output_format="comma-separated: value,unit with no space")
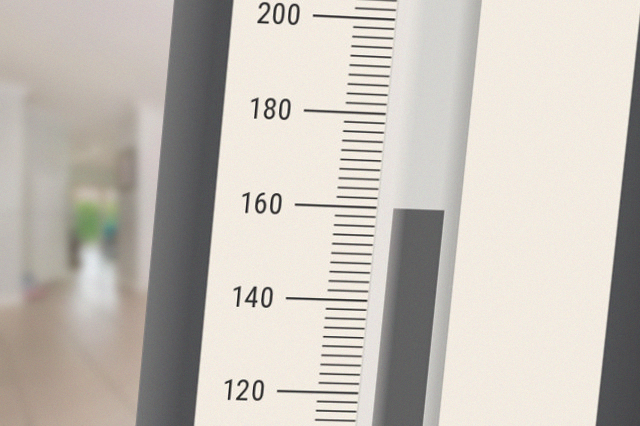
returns 160,mmHg
